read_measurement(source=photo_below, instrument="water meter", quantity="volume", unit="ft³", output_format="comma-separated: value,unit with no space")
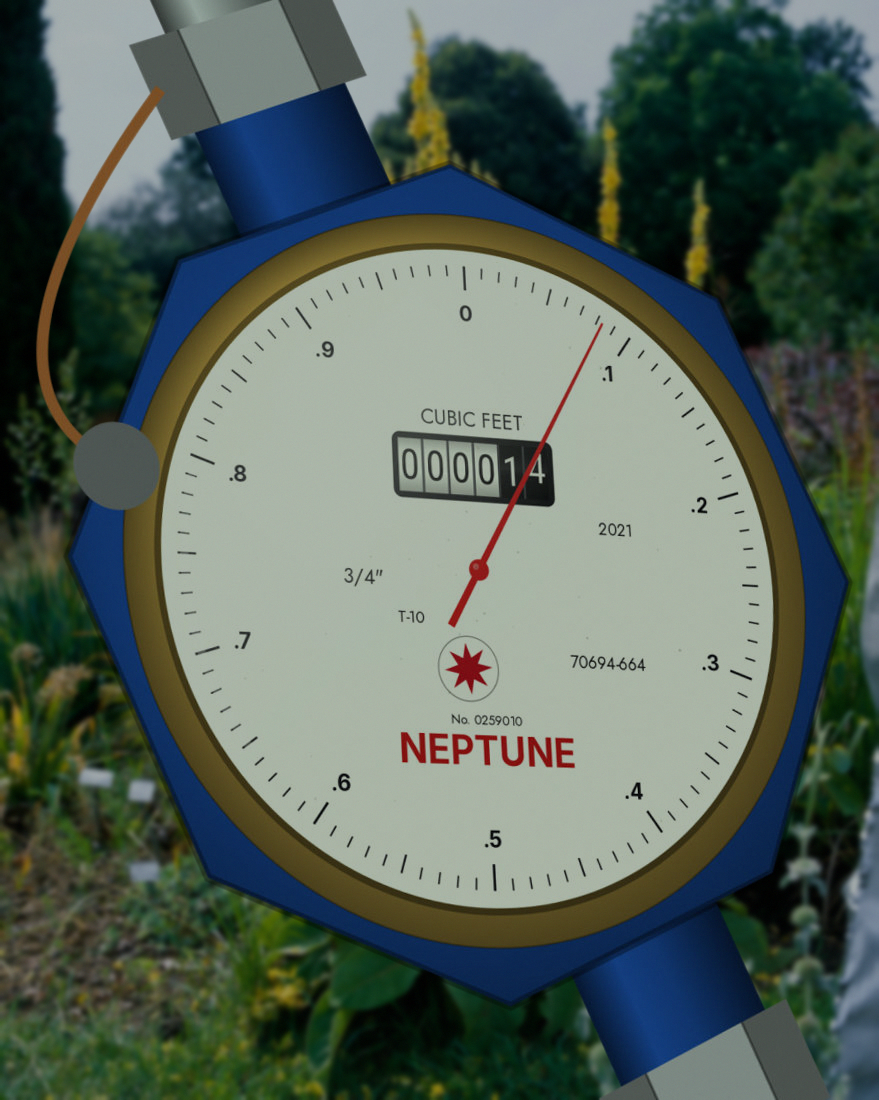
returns 14.08,ft³
